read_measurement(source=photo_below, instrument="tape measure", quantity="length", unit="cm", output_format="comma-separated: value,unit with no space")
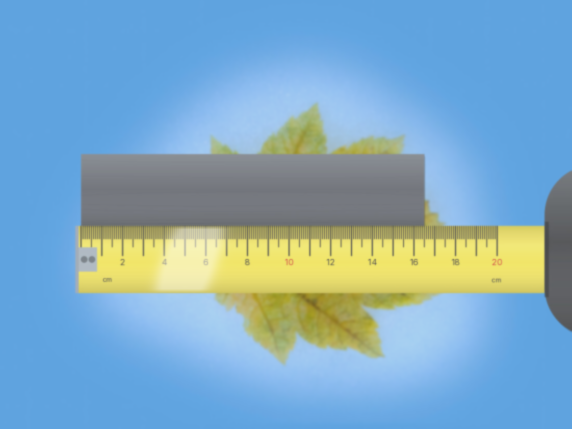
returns 16.5,cm
